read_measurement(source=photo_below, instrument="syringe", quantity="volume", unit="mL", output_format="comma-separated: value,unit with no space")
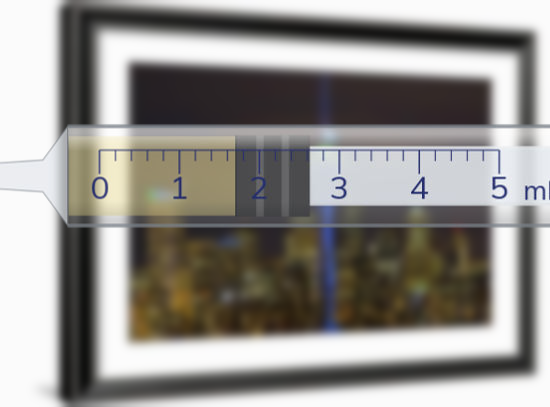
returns 1.7,mL
